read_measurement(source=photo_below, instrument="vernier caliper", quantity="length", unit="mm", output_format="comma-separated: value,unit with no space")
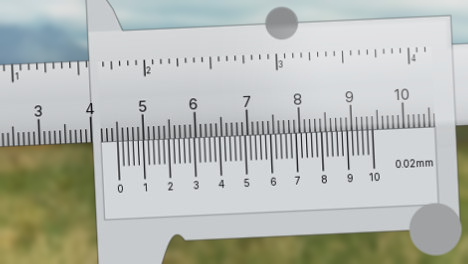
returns 45.0,mm
